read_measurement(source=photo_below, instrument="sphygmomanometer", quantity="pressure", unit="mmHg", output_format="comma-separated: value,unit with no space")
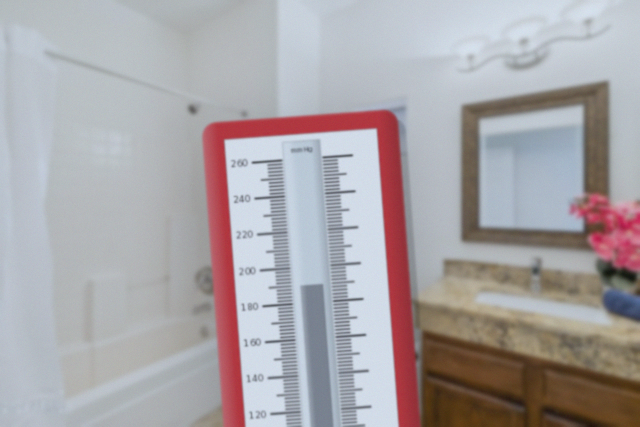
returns 190,mmHg
